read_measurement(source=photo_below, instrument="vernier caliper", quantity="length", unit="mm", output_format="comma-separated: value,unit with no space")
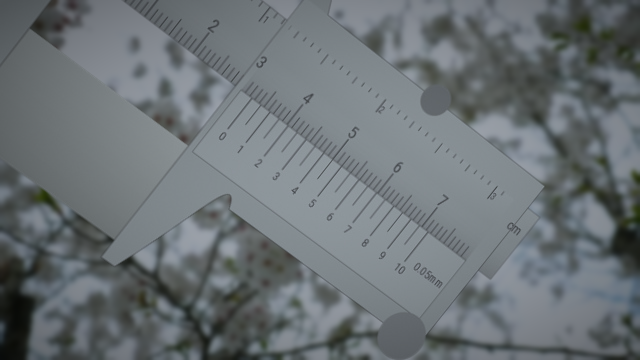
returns 32.5,mm
